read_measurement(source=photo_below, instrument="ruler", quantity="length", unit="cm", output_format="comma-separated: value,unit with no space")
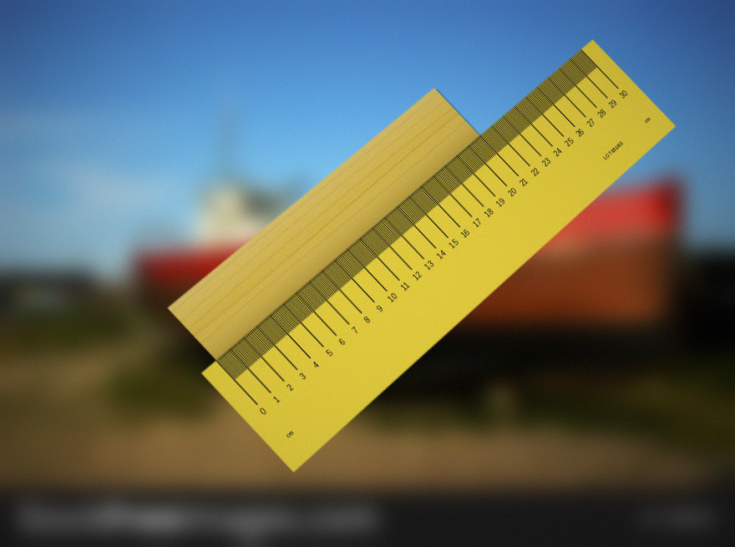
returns 21,cm
